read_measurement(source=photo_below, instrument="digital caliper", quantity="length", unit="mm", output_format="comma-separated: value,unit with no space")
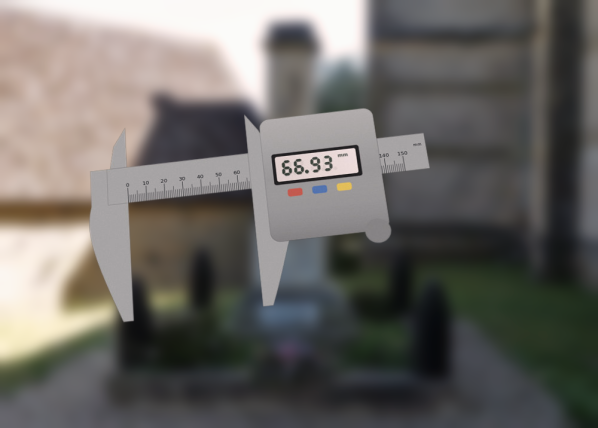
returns 66.93,mm
